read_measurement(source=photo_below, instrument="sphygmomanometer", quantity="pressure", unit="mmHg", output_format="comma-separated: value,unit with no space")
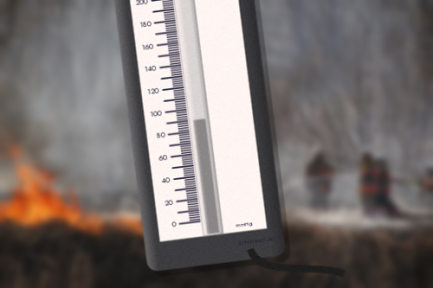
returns 90,mmHg
